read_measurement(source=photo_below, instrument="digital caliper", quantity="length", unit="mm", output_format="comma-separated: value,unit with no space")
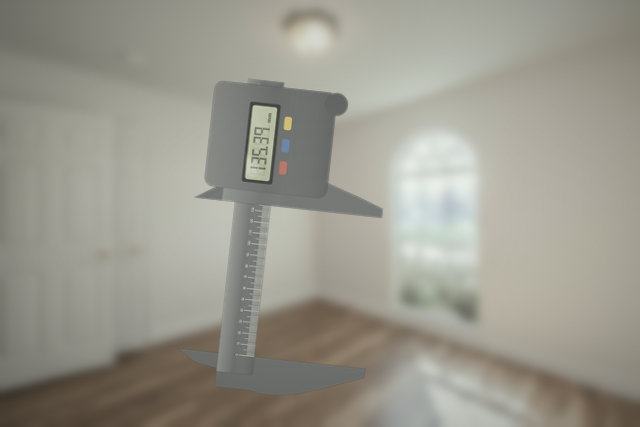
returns 135.39,mm
